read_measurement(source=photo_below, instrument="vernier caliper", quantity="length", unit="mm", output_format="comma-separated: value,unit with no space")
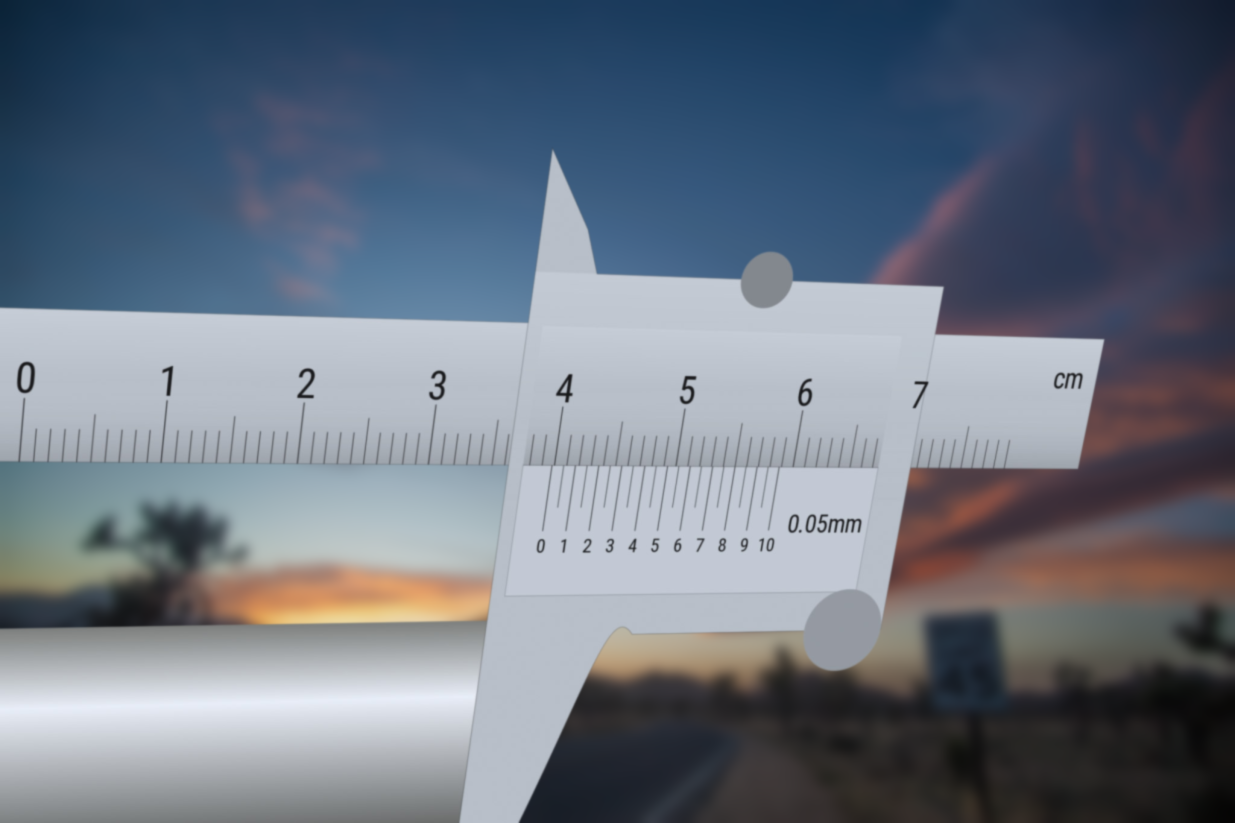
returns 39.8,mm
